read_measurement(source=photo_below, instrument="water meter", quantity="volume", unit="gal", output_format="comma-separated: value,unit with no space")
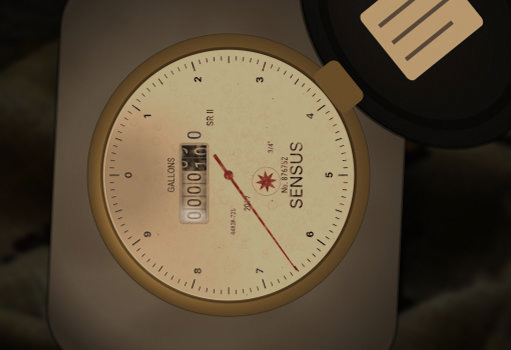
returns 96.5,gal
